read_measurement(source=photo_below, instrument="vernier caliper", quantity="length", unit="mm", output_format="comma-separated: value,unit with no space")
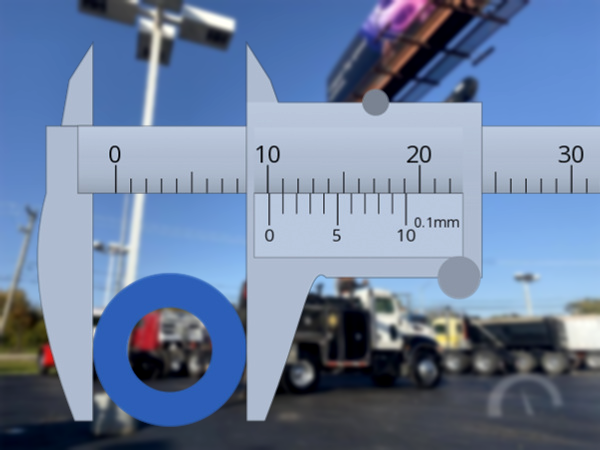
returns 10.1,mm
